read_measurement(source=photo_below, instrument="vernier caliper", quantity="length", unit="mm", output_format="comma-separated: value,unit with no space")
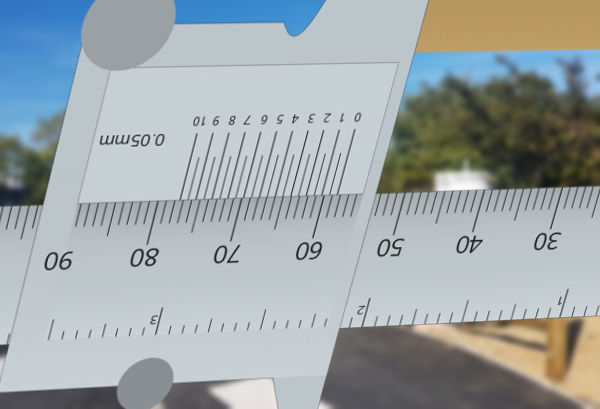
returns 58.4,mm
